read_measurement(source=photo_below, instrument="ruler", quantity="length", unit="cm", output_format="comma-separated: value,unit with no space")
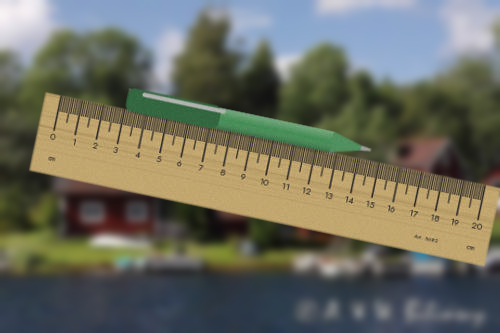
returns 11.5,cm
